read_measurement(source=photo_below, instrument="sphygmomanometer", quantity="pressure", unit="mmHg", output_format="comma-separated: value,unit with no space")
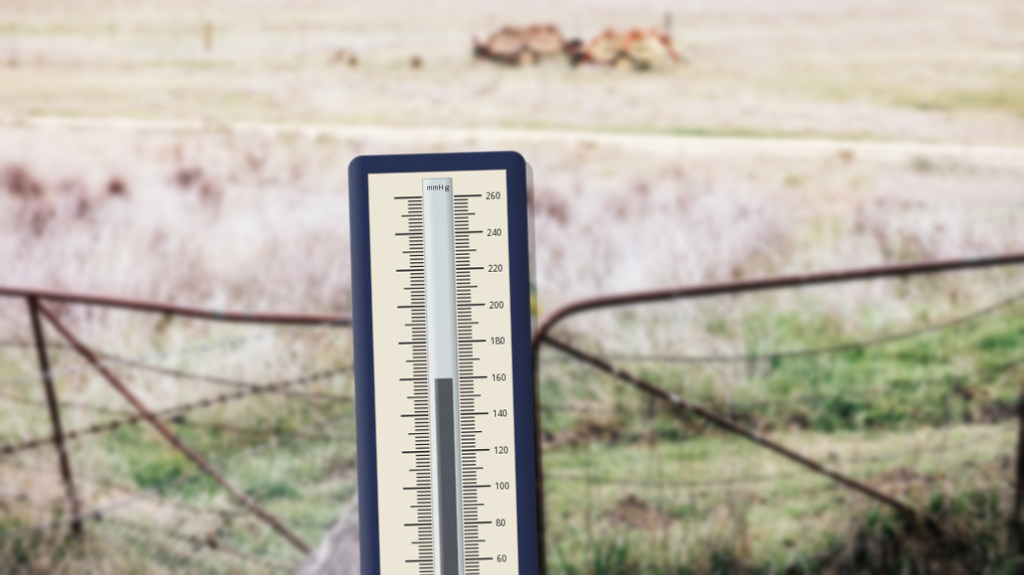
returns 160,mmHg
